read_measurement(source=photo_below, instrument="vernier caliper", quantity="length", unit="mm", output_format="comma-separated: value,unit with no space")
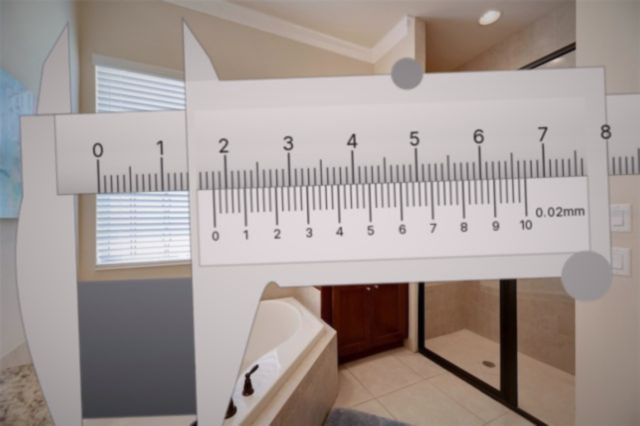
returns 18.0,mm
